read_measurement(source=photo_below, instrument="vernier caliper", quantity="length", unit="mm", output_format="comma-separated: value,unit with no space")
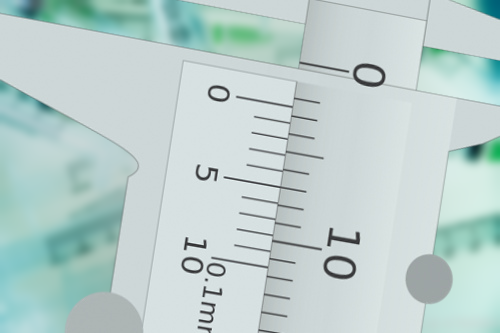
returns 2.5,mm
